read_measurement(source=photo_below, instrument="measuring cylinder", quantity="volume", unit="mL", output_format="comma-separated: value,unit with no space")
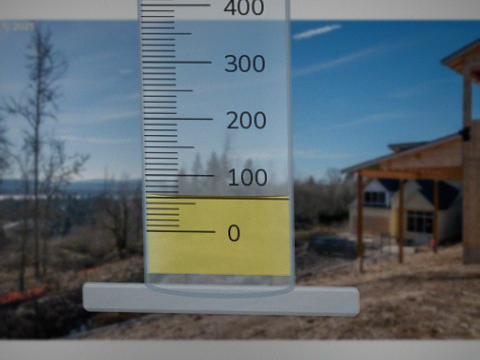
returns 60,mL
